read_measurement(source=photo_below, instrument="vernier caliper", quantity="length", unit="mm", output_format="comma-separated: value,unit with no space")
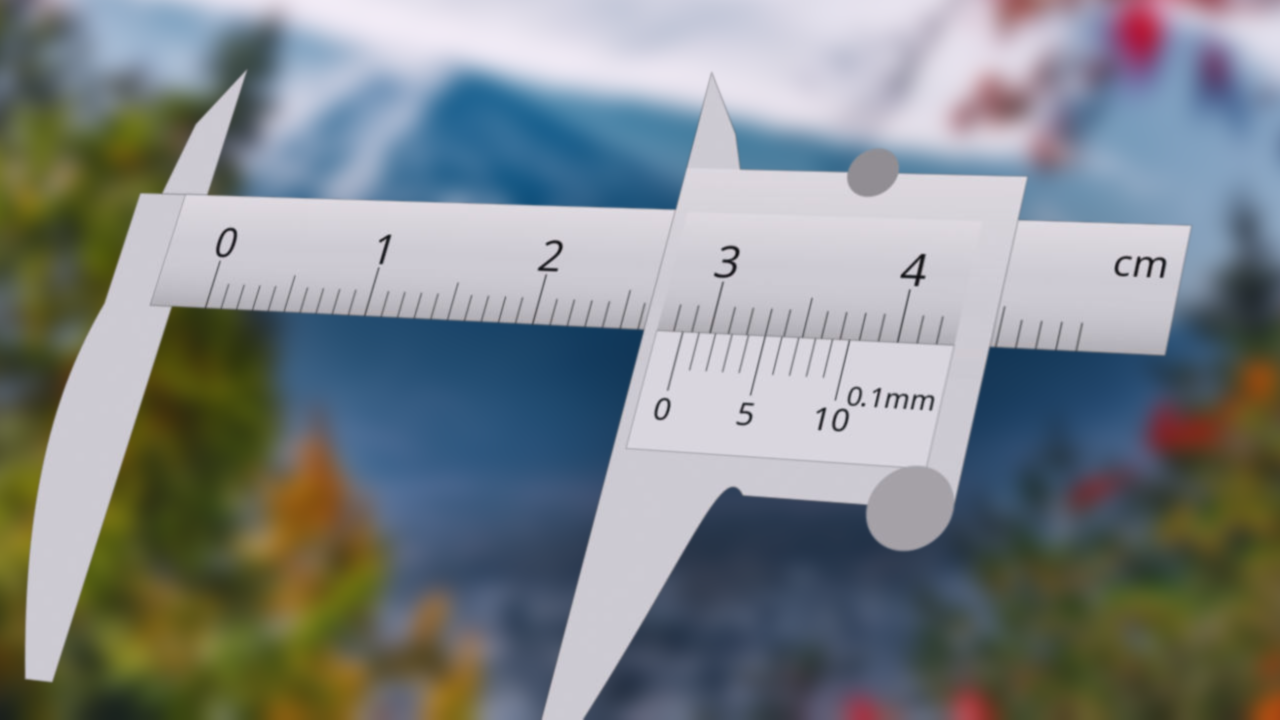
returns 28.5,mm
